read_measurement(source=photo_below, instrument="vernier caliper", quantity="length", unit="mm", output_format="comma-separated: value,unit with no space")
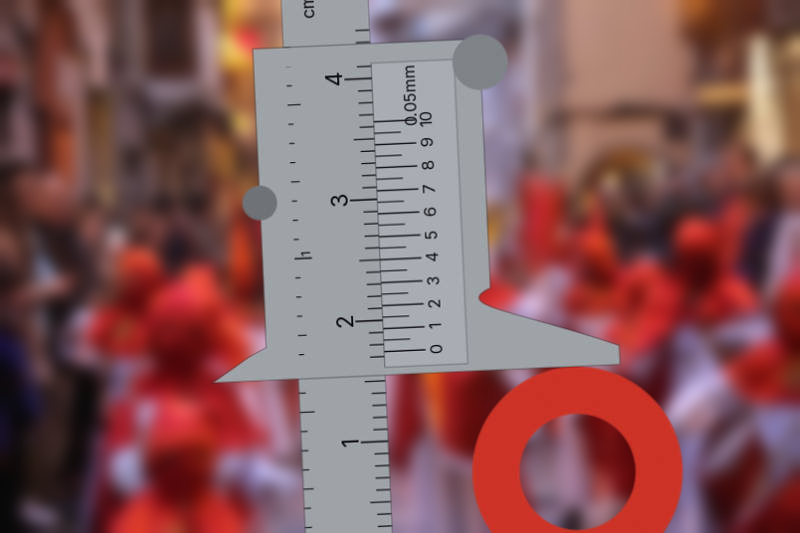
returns 17.4,mm
